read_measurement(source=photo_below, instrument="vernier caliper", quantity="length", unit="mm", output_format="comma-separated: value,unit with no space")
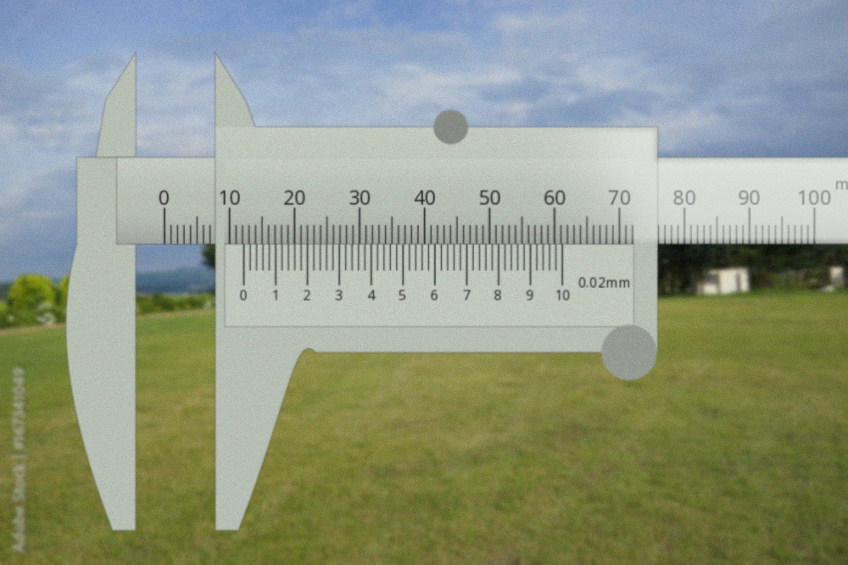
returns 12.2,mm
